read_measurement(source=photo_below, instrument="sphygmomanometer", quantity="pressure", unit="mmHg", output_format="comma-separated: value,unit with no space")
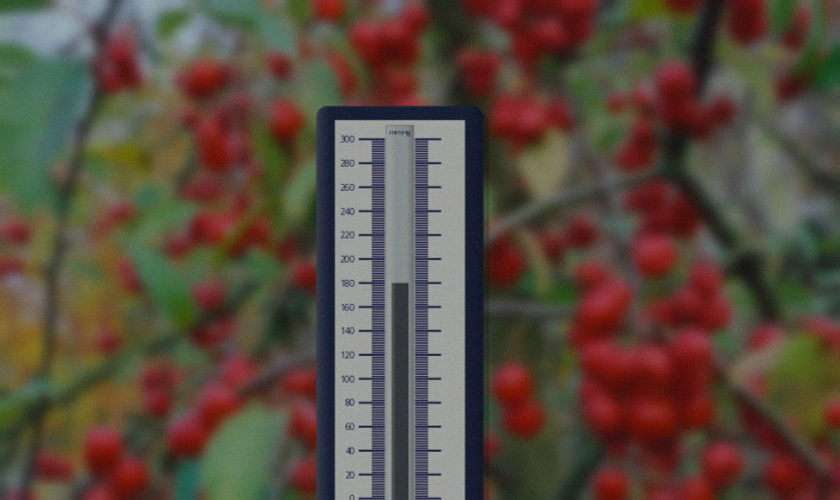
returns 180,mmHg
